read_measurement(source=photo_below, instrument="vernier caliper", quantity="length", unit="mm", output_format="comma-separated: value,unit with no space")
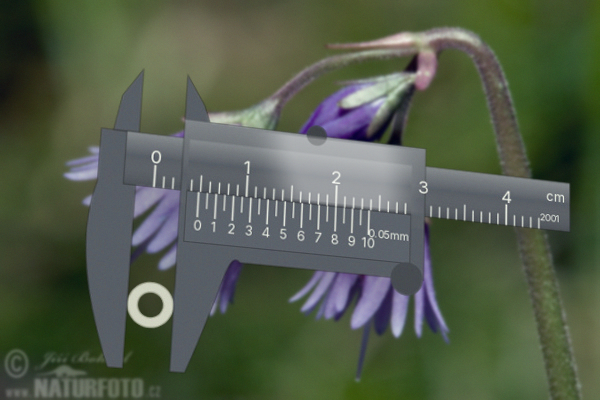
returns 4.8,mm
